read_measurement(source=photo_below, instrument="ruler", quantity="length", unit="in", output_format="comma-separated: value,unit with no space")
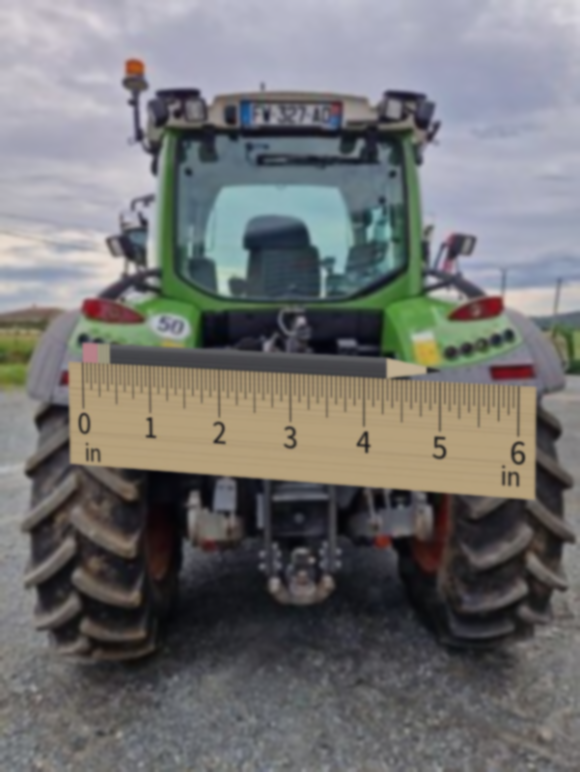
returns 5,in
